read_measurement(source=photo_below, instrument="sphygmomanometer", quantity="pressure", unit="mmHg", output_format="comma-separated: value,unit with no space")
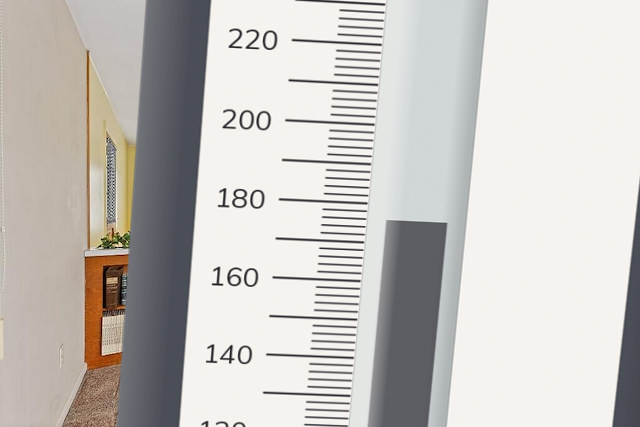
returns 176,mmHg
